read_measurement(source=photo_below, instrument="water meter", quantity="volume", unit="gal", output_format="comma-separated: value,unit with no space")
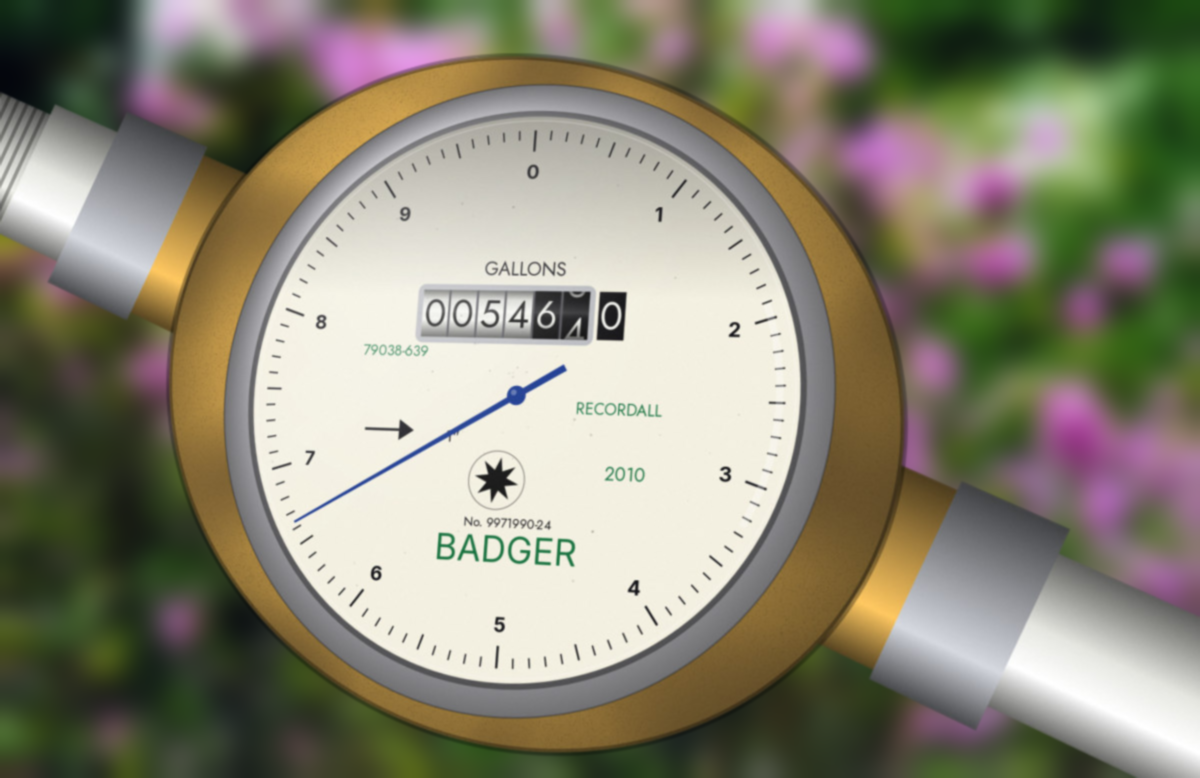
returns 54636.6,gal
